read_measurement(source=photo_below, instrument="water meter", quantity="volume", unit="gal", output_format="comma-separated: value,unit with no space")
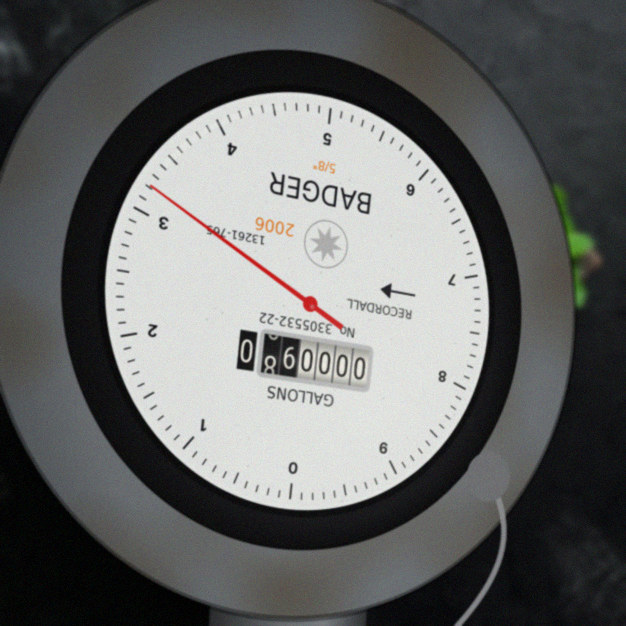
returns 983.2,gal
